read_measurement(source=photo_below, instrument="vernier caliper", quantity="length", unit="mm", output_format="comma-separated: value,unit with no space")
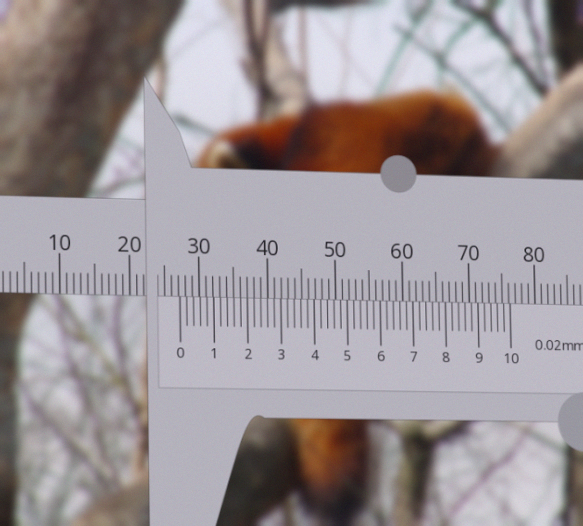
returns 27.2,mm
